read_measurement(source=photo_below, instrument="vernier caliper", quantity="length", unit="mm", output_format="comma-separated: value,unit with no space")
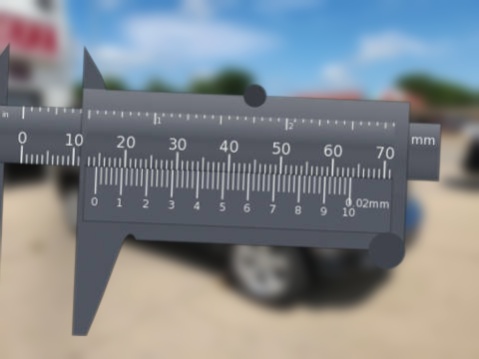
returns 14.5,mm
